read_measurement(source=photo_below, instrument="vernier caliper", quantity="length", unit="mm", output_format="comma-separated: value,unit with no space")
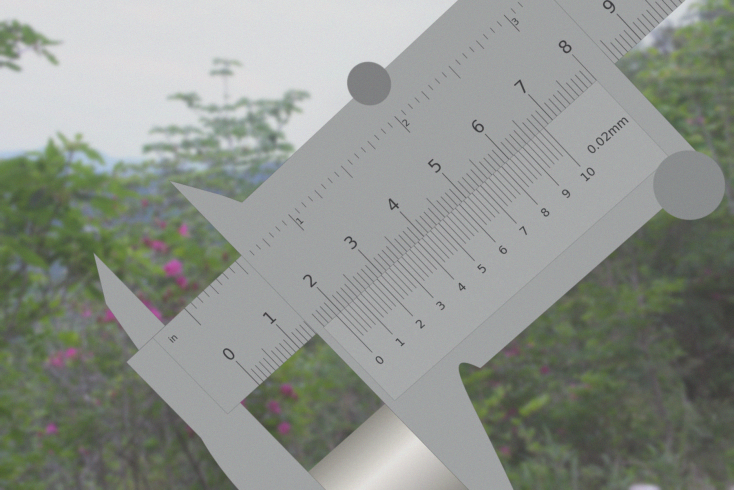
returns 19.0,mm
